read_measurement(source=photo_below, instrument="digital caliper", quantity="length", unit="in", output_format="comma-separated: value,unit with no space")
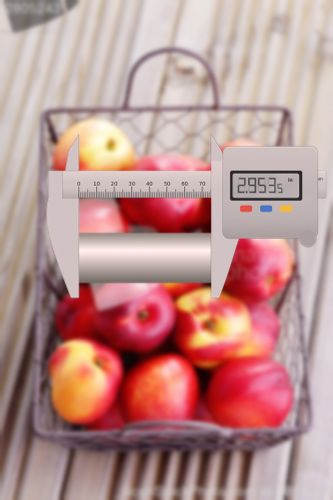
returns 2.9535,in
